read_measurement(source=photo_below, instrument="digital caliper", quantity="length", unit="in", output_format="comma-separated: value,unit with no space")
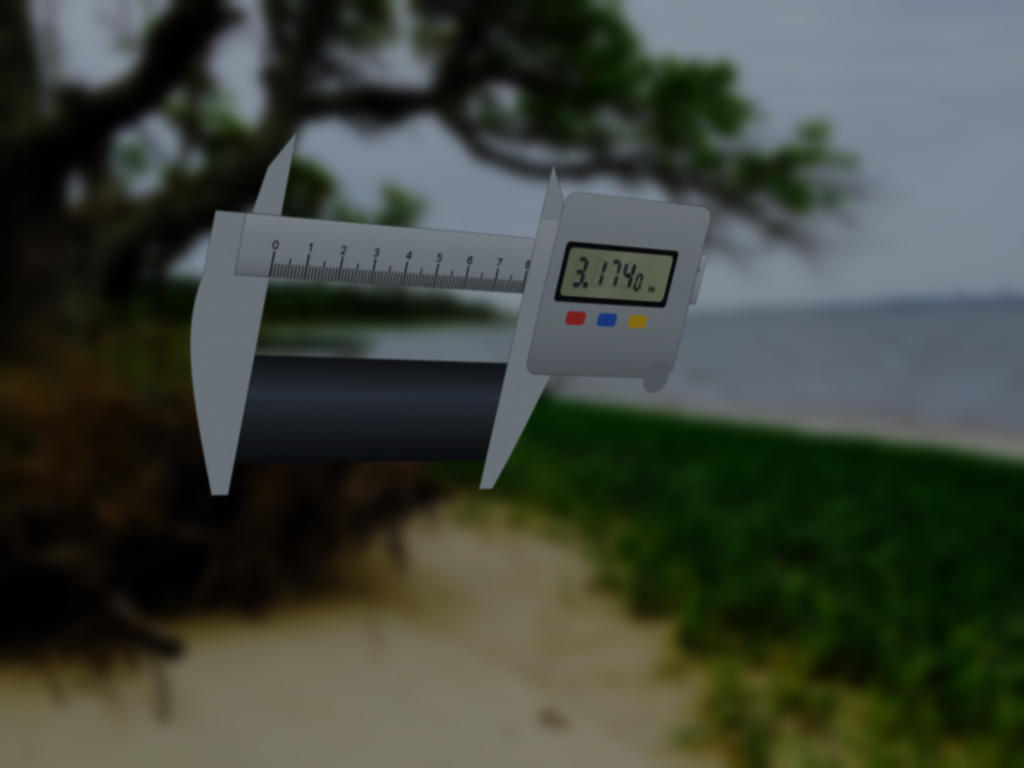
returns 3.1740,in
